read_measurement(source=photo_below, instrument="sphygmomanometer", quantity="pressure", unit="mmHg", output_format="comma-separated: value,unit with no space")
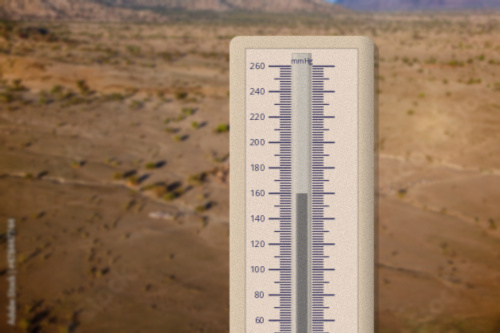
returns 160,mmHg
